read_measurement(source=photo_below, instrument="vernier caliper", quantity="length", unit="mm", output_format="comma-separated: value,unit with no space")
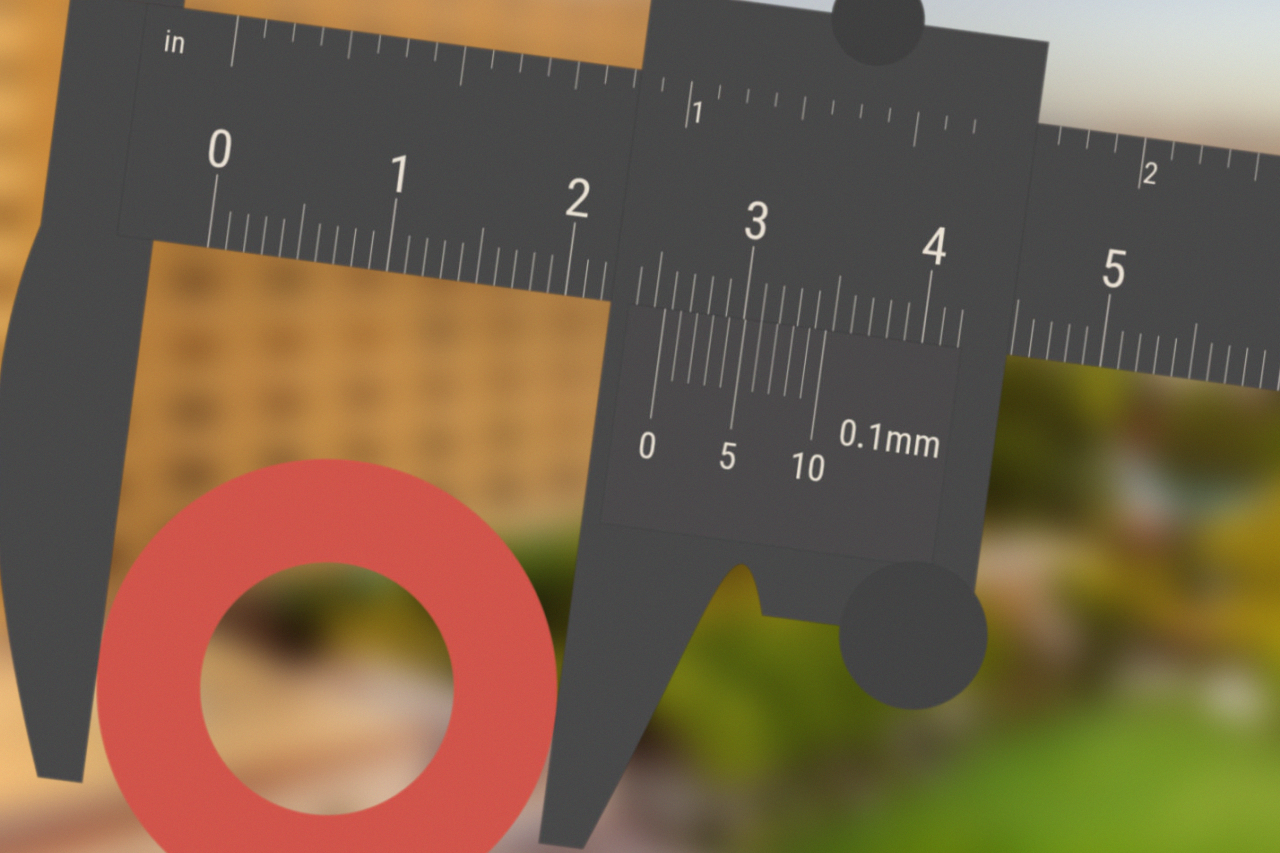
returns 25.6,mm
